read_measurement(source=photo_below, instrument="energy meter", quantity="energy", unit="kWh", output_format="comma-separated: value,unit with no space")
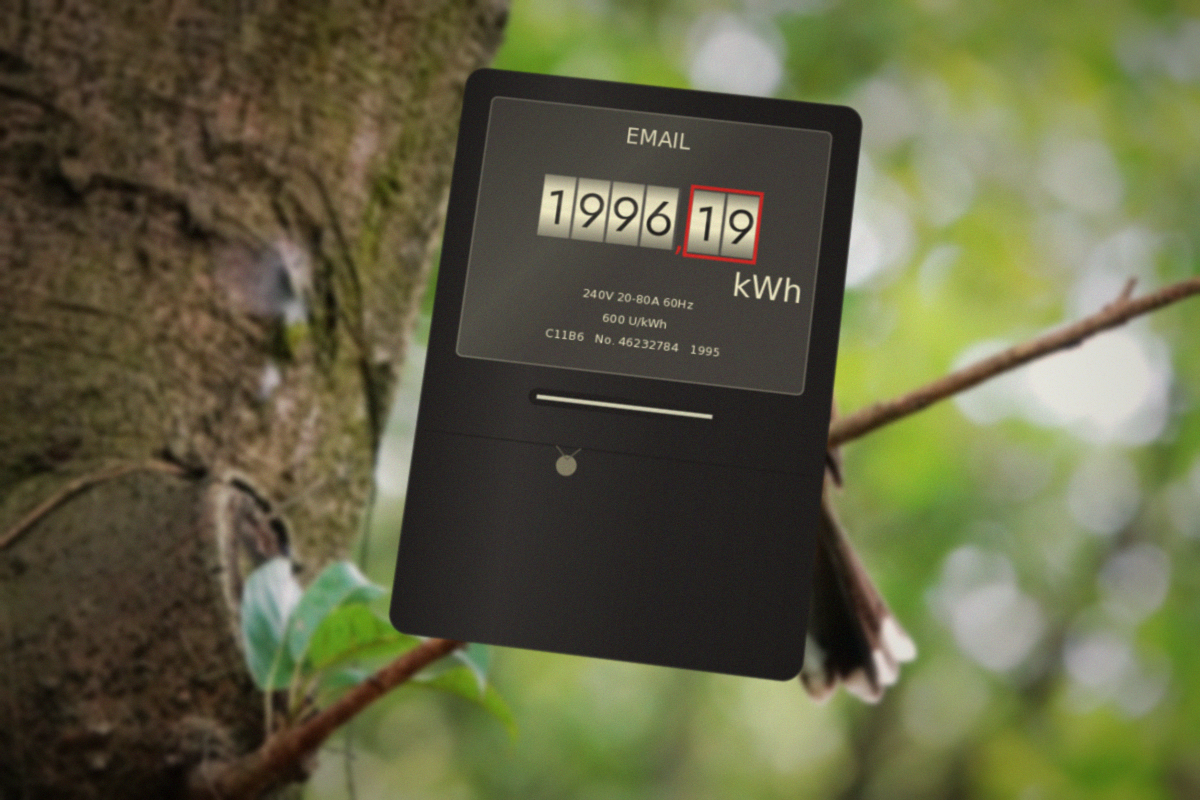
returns 1996.19,kWh
